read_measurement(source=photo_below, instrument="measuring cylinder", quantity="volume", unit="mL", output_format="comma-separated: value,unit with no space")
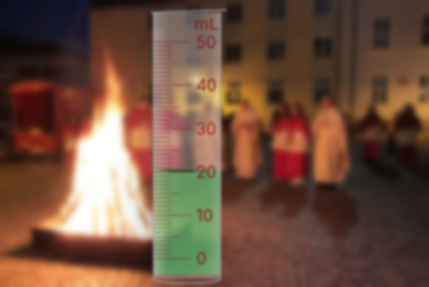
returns 20,mL
